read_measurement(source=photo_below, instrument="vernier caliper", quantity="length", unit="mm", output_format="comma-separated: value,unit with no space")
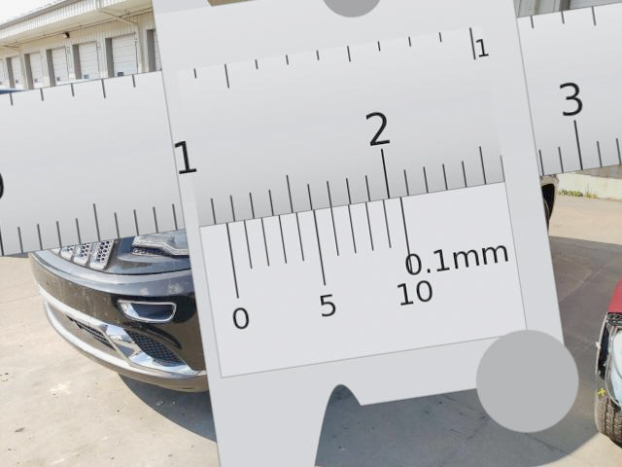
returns 11.6,mm
